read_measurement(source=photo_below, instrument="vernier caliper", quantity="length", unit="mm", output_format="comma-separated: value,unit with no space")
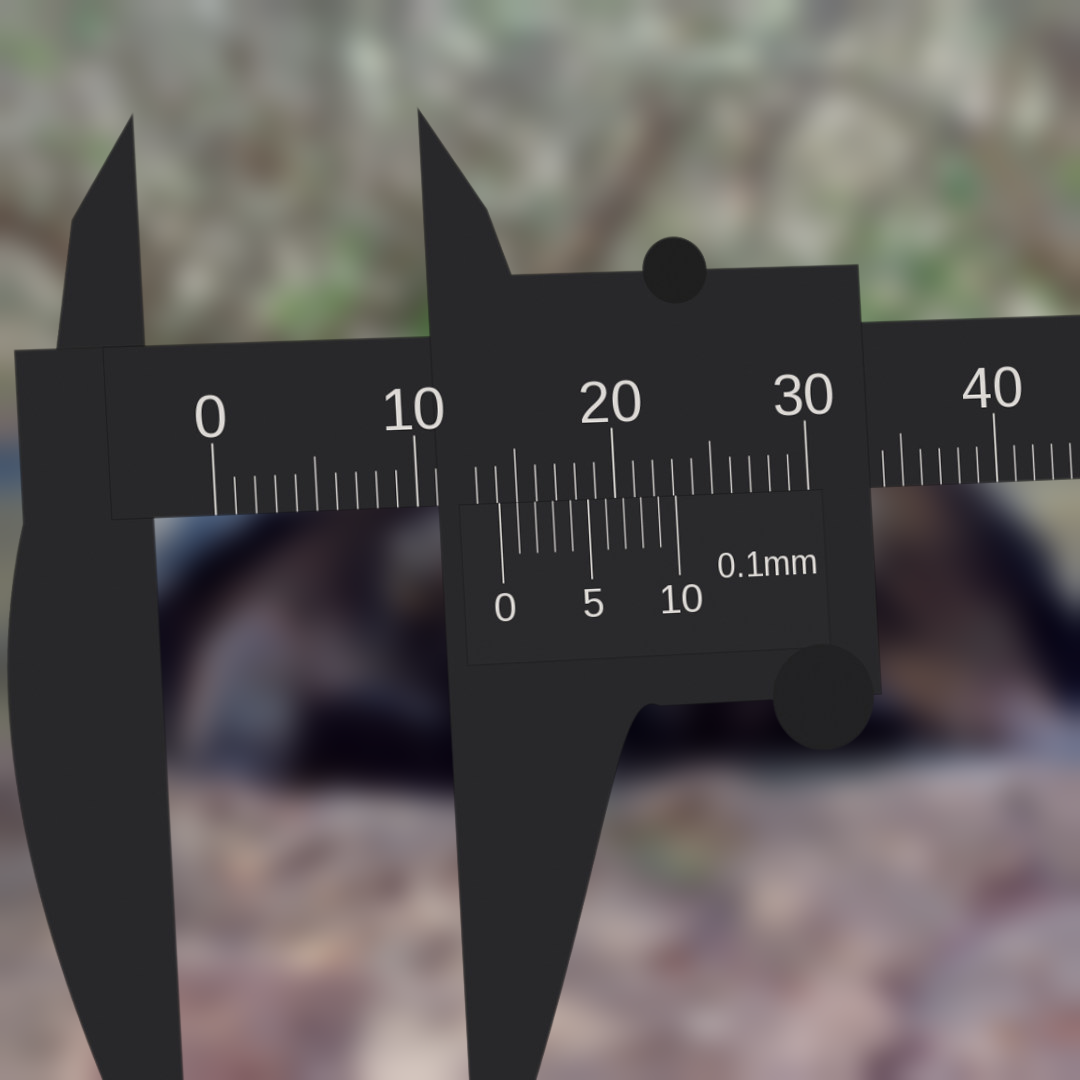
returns 14.1,mm
